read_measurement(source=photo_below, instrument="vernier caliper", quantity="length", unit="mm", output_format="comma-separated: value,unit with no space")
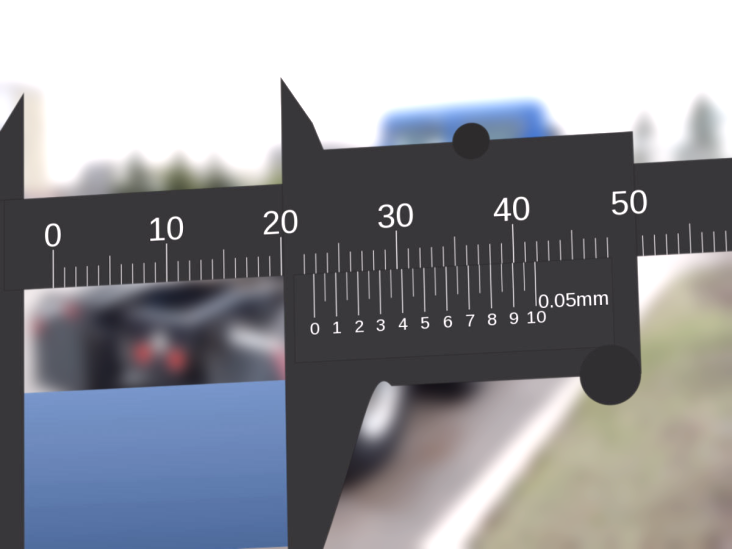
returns 22.8,mm
